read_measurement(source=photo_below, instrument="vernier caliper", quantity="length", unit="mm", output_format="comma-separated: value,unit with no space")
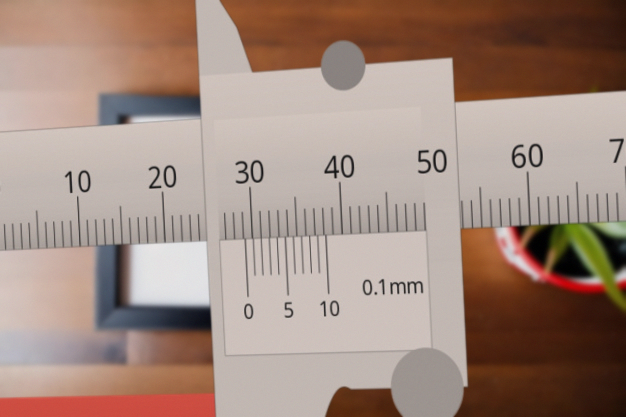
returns 29.2,mm
